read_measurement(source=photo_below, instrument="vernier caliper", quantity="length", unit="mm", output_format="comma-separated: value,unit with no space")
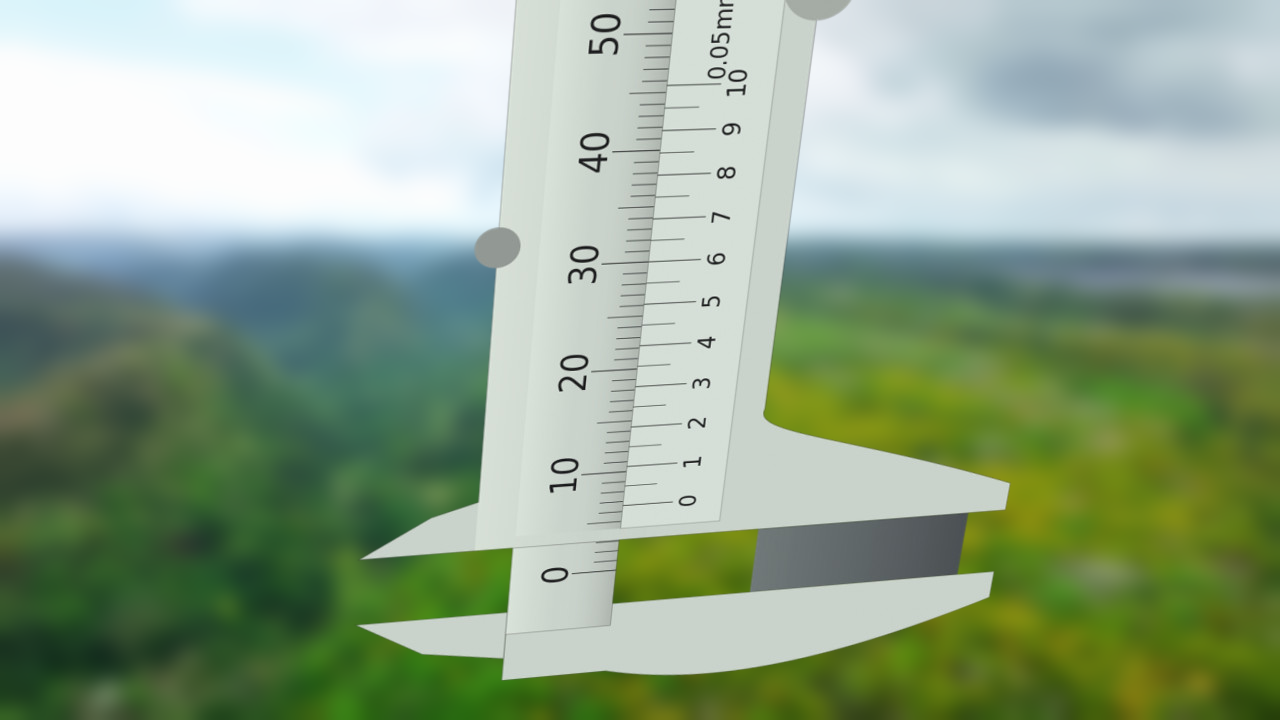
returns 6.6,mm
